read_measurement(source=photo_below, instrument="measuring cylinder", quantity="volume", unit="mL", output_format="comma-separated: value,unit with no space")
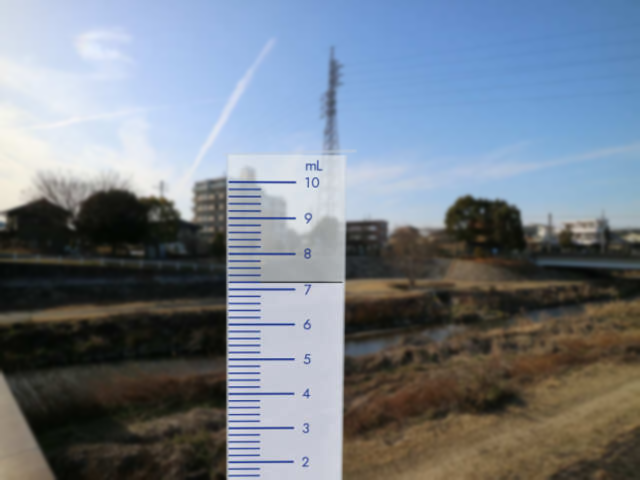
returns 7.2,mL
